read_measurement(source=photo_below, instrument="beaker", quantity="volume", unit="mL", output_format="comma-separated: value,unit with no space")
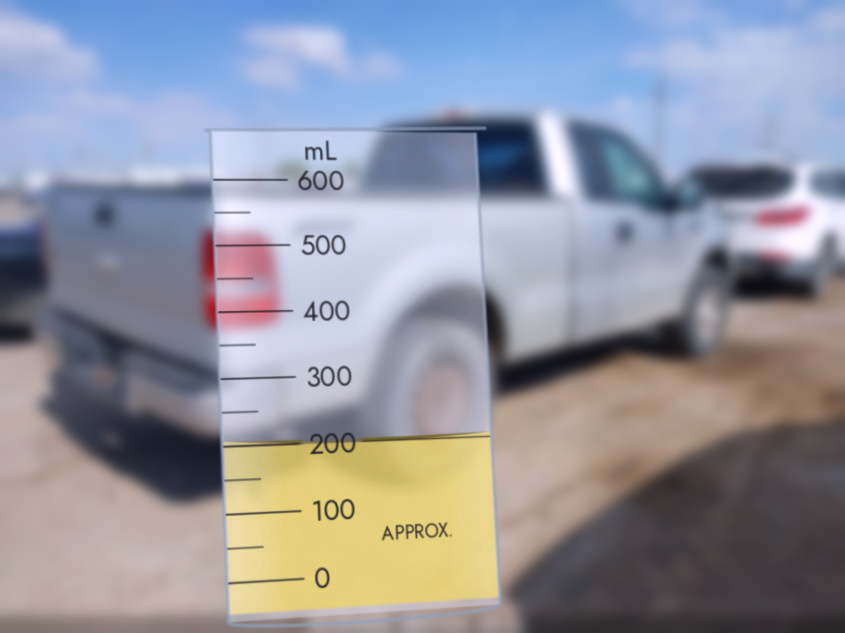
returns 200,mL
